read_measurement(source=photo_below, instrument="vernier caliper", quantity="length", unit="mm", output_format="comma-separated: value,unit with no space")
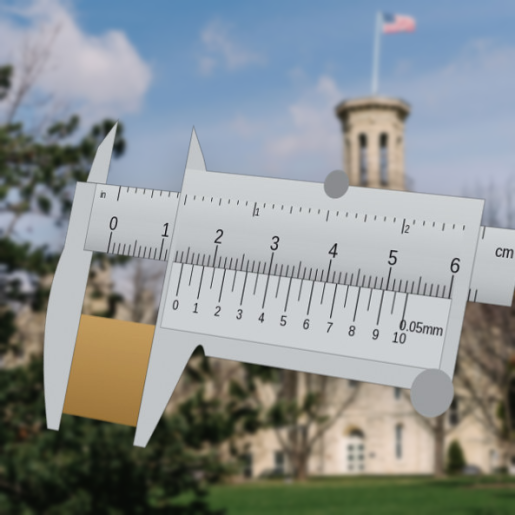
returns 14.4,mm
